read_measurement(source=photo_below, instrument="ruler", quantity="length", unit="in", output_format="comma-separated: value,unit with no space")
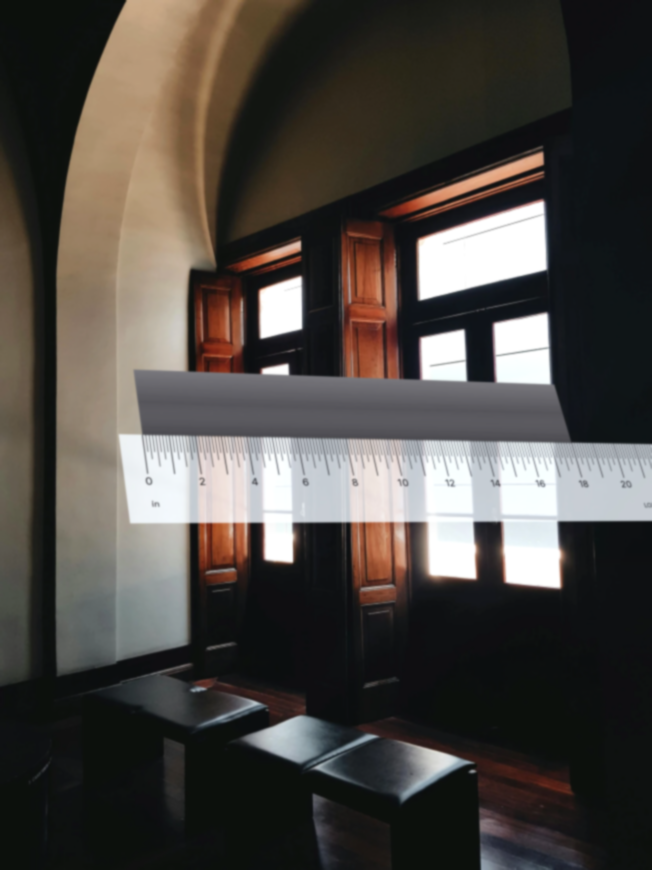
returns 18,in
